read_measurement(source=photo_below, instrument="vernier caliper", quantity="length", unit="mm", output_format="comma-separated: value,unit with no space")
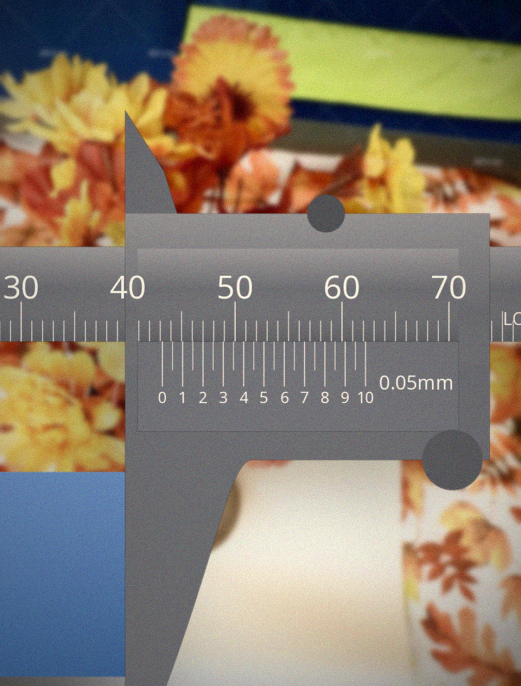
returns 43.2,mm
